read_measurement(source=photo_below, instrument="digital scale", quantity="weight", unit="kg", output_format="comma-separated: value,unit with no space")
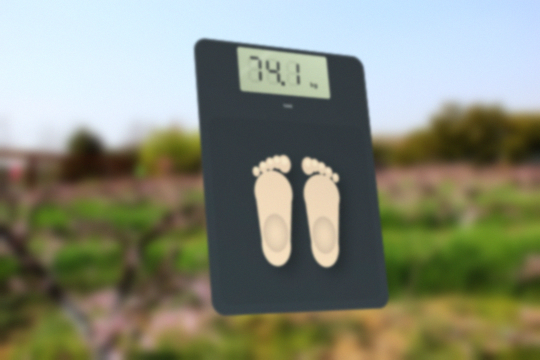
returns 74.1,kg
